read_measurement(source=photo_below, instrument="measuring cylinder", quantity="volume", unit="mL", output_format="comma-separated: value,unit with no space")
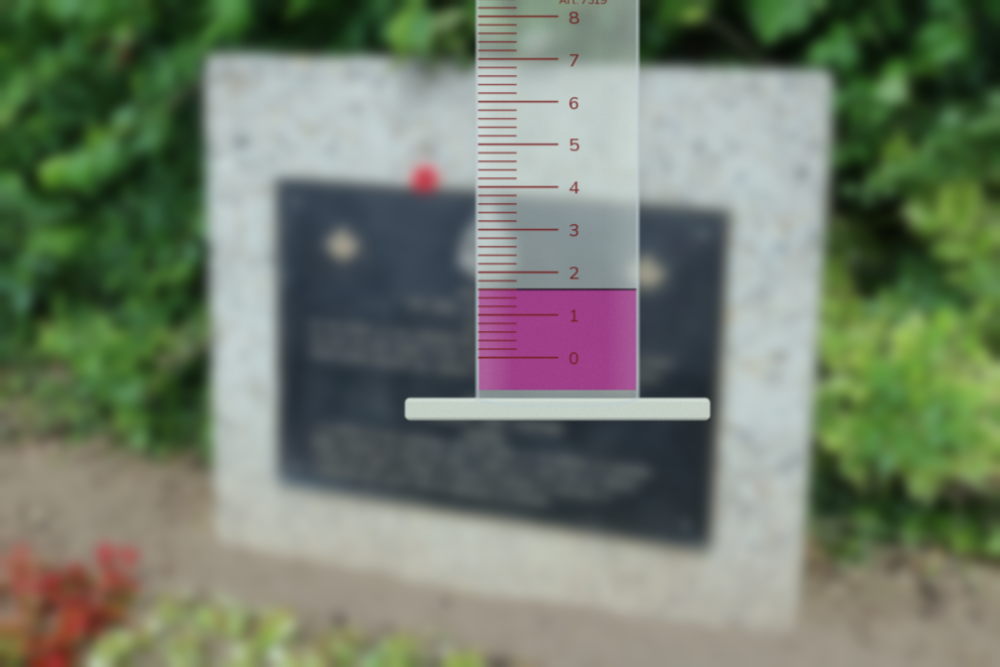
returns 1.6,mL
